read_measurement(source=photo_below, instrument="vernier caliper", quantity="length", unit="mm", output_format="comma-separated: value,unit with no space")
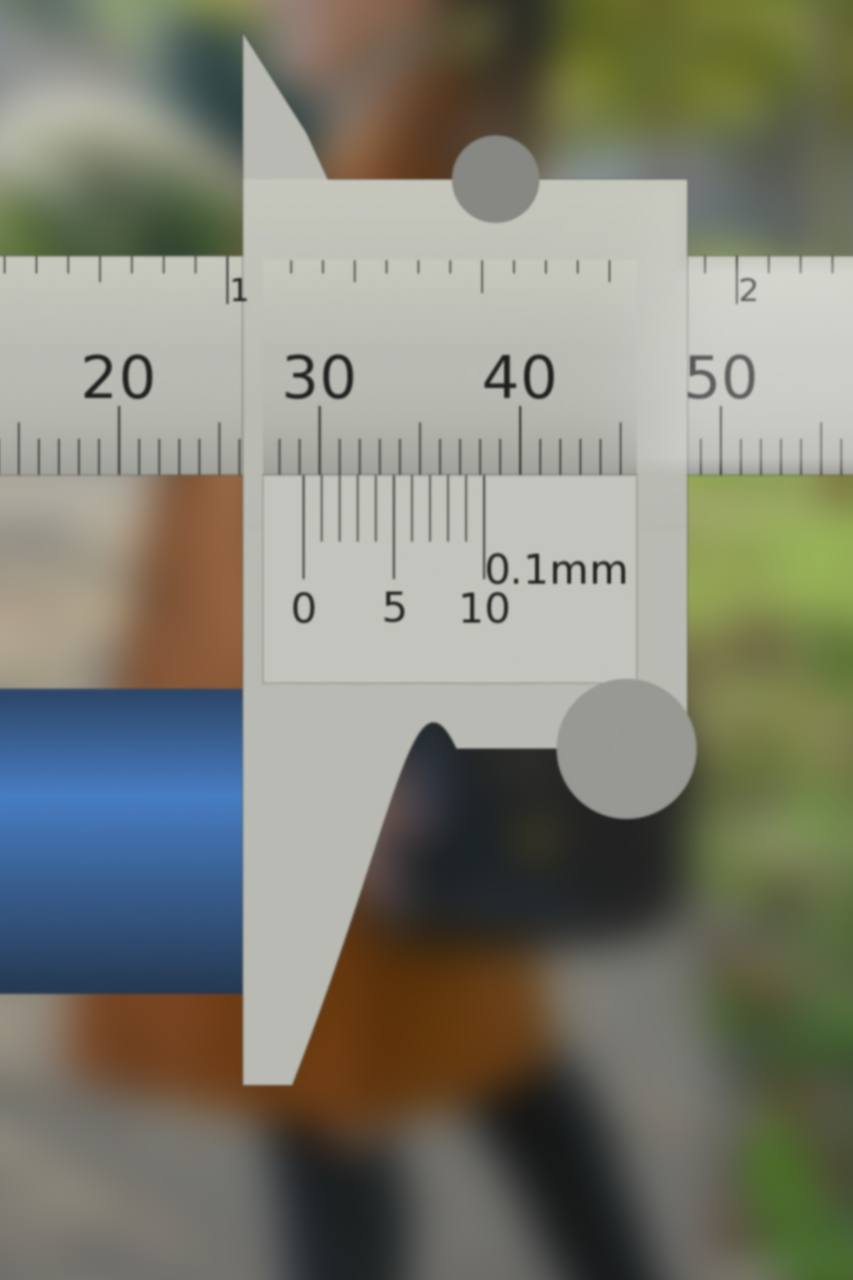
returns 29.2,mm
